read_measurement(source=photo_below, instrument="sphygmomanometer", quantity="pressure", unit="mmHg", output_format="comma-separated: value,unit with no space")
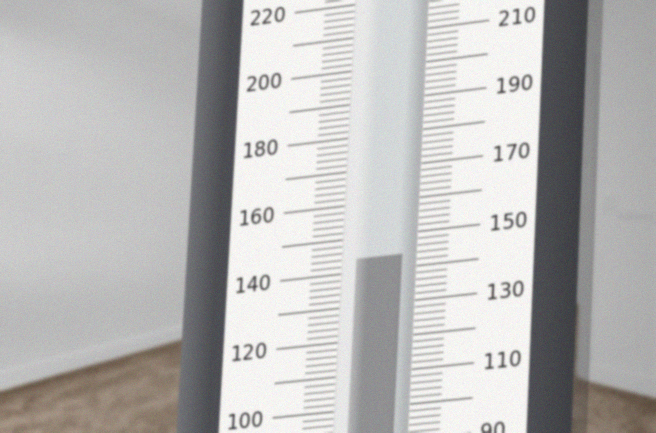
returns 144,mmHg
